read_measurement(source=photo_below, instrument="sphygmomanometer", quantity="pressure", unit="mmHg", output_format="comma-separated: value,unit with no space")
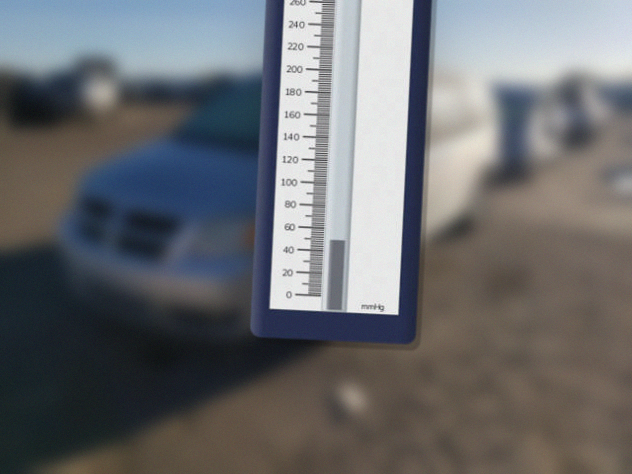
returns 50,mmHg
